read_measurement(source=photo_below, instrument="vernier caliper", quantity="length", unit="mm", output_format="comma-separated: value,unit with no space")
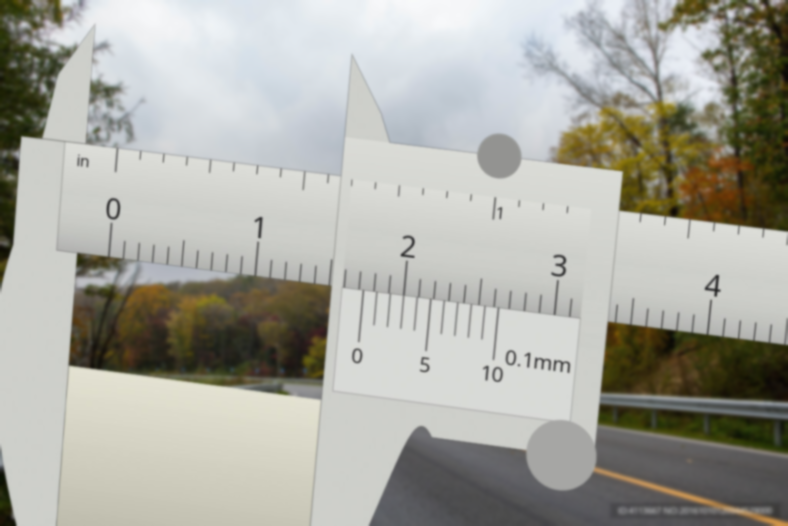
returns 17.3,mm
